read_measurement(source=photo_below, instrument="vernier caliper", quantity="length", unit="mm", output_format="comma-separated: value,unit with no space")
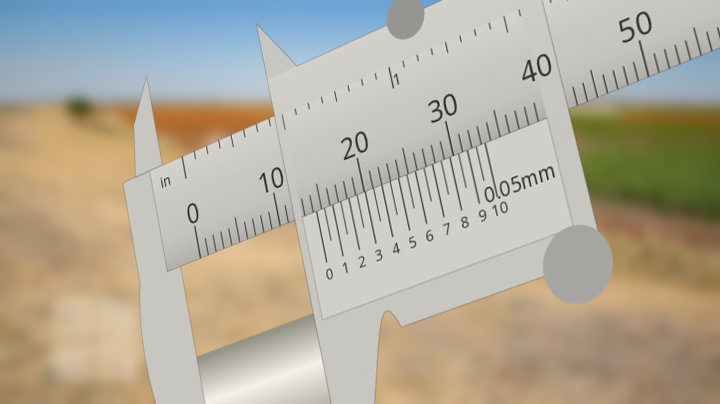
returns 14.4,mm
